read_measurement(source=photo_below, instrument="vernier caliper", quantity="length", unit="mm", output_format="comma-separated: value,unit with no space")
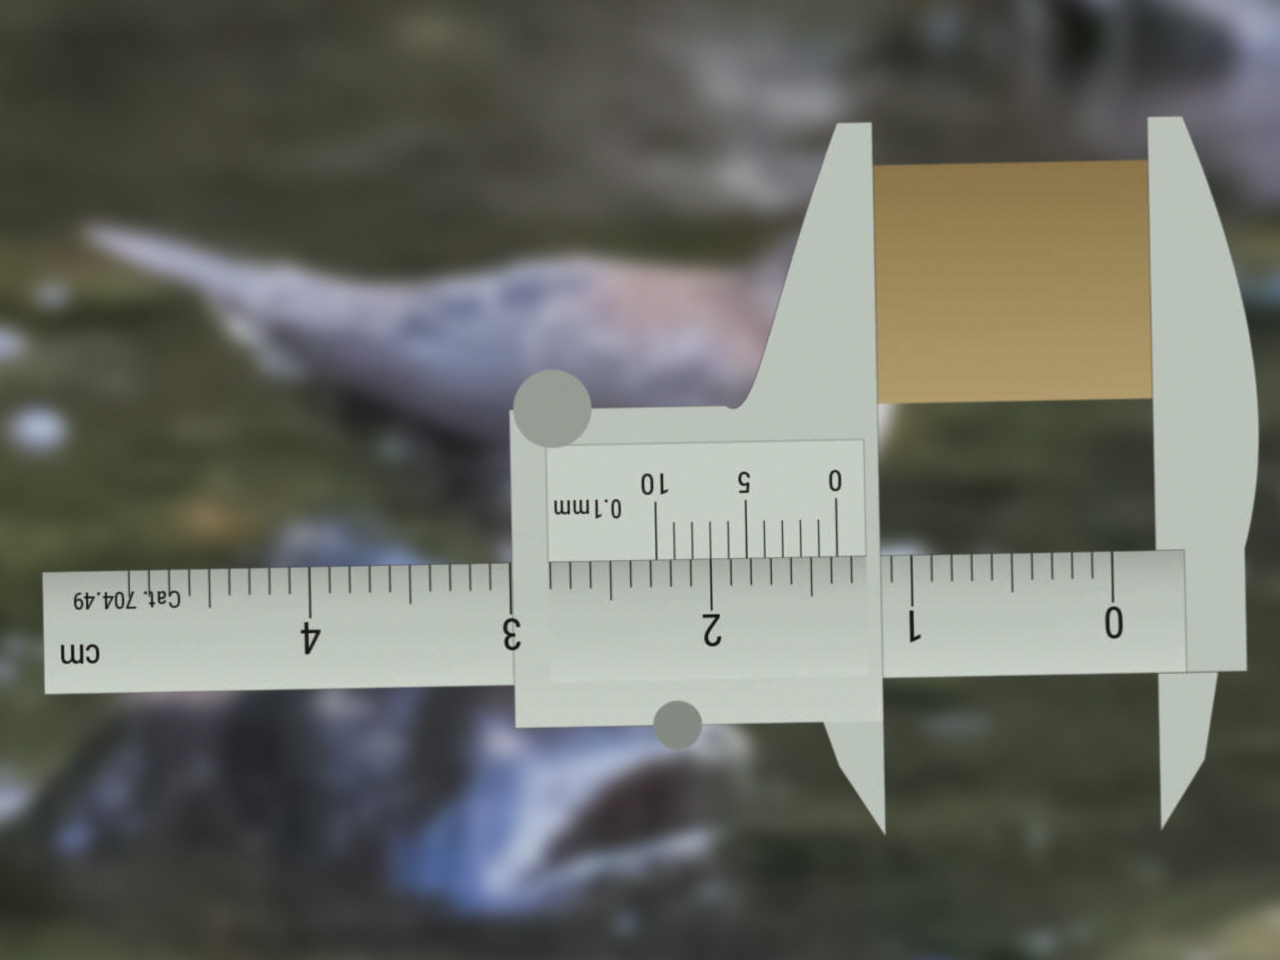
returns 13.7,mm
